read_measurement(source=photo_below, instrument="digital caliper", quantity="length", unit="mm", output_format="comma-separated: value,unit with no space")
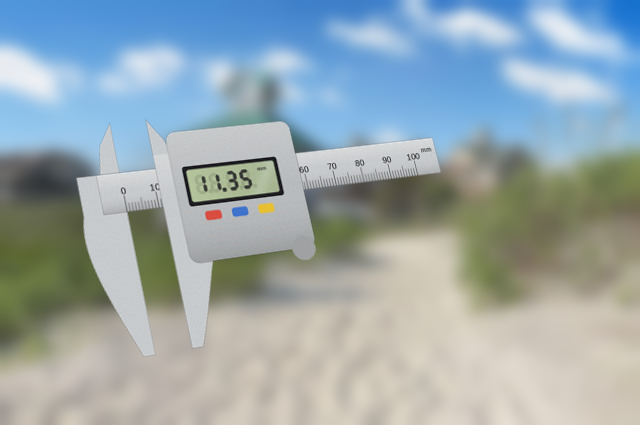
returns 11.35,mm
